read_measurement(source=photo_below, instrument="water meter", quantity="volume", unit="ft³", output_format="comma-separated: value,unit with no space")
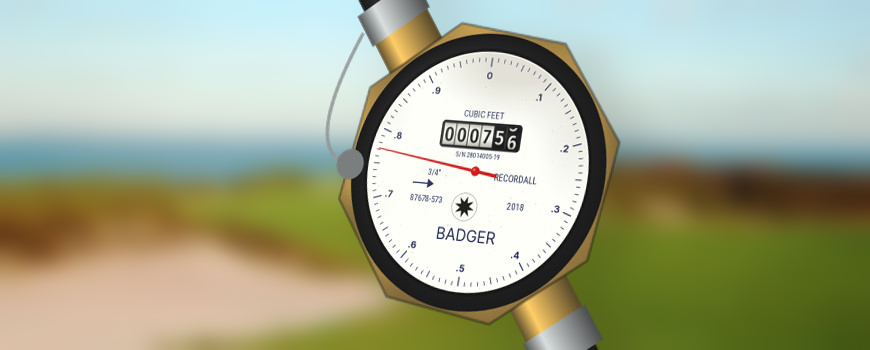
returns 755.77,ft³
